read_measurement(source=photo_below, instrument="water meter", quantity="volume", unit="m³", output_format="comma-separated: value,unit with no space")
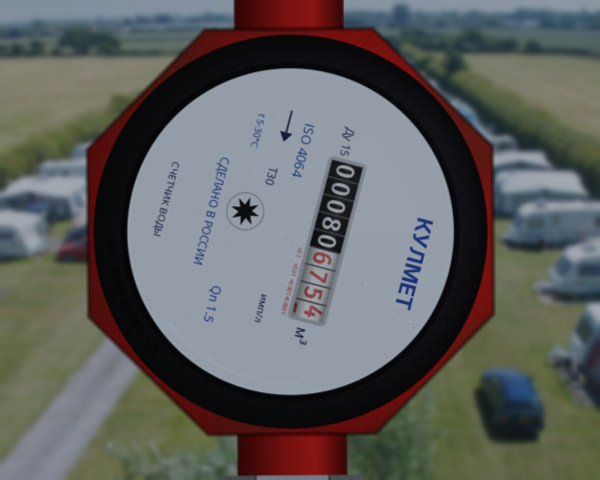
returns 80.6754,m³
